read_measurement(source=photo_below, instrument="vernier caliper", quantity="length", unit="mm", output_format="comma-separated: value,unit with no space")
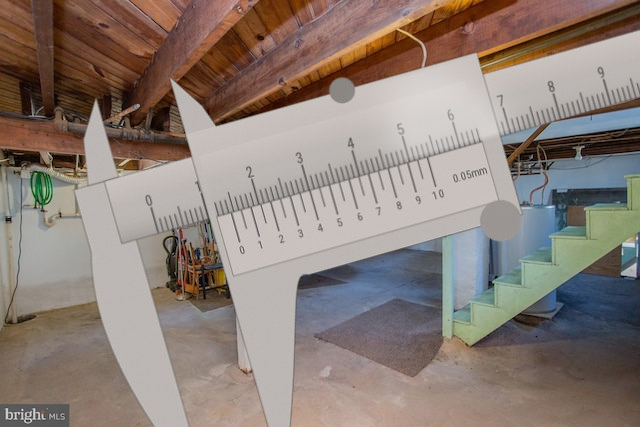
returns 14.5,mm
